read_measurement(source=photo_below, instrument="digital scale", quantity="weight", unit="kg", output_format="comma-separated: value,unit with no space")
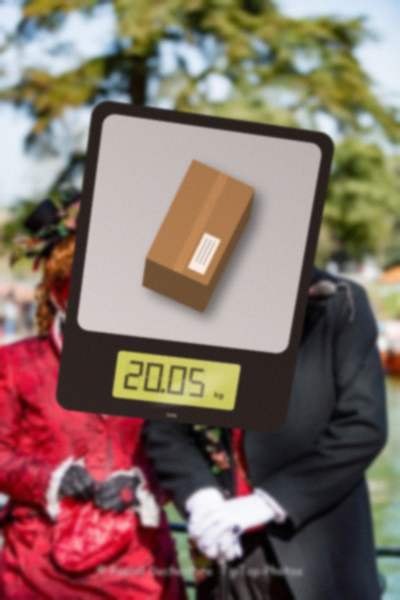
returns 20.05,kg
